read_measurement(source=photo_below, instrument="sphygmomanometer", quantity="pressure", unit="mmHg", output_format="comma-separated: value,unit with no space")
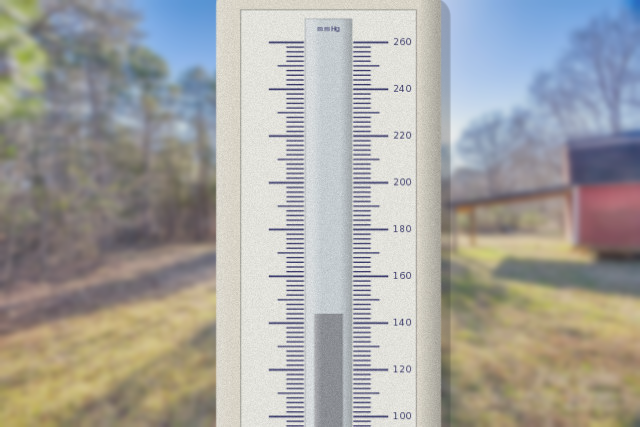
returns 144,mmHg
